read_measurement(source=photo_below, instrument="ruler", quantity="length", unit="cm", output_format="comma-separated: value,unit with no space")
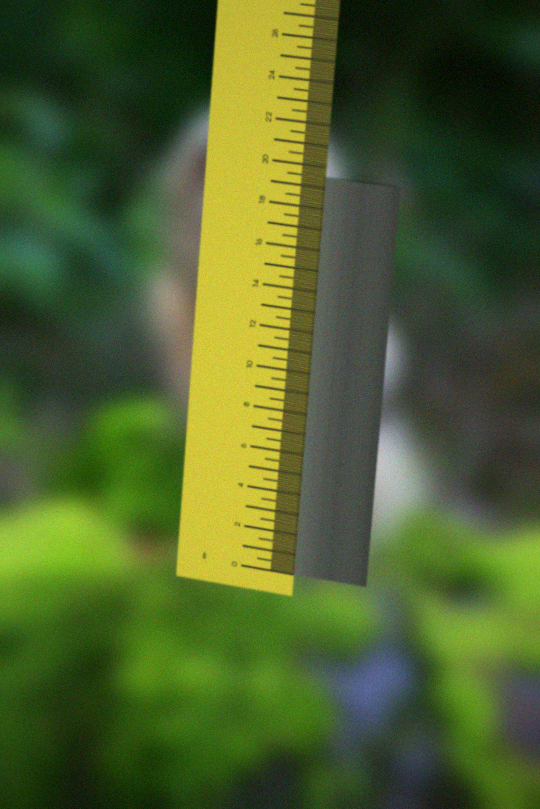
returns 19.5,cm
